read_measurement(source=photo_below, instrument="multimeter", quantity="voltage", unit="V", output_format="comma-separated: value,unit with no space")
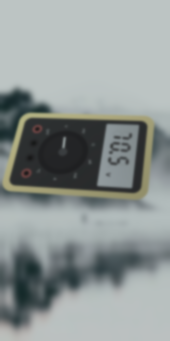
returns 70.5,V
